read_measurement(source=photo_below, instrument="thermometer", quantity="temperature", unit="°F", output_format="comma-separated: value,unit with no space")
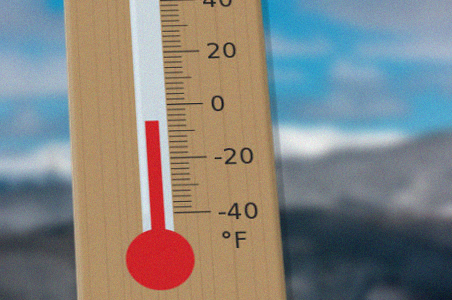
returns -6,°F
